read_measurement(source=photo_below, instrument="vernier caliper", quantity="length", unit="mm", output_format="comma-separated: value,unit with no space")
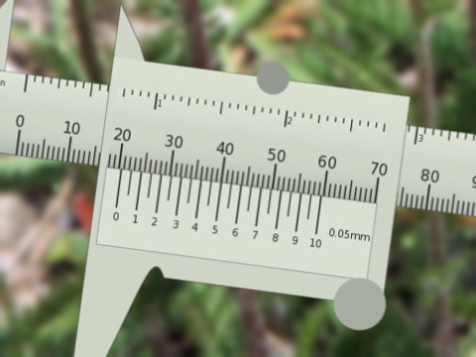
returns 20.5,mm
